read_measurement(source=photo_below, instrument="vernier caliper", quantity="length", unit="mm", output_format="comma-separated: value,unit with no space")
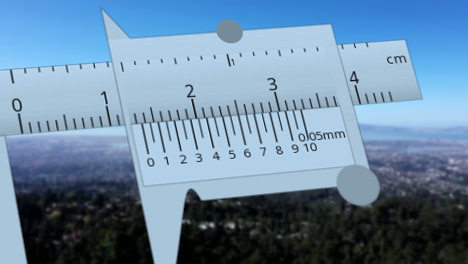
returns 13.6,mm
